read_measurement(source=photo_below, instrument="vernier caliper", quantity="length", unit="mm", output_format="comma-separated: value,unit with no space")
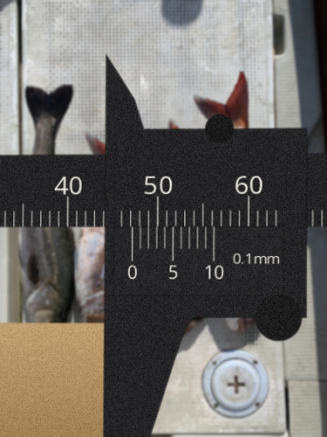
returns 47.2,mm
